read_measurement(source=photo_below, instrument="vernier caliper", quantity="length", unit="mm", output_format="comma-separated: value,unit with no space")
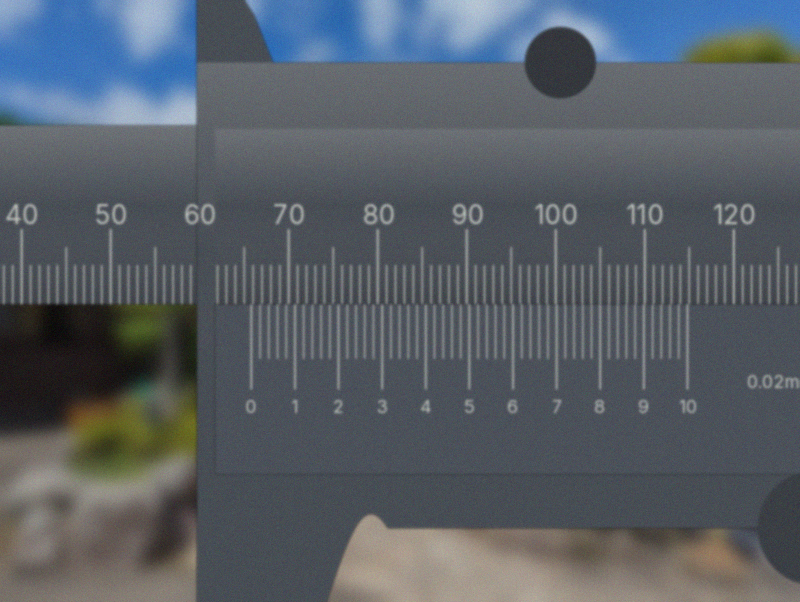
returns 65.8,mm
